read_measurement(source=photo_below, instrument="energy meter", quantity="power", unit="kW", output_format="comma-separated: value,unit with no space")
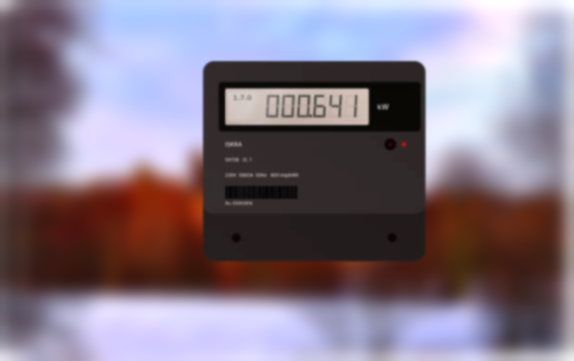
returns 0.641,kW
